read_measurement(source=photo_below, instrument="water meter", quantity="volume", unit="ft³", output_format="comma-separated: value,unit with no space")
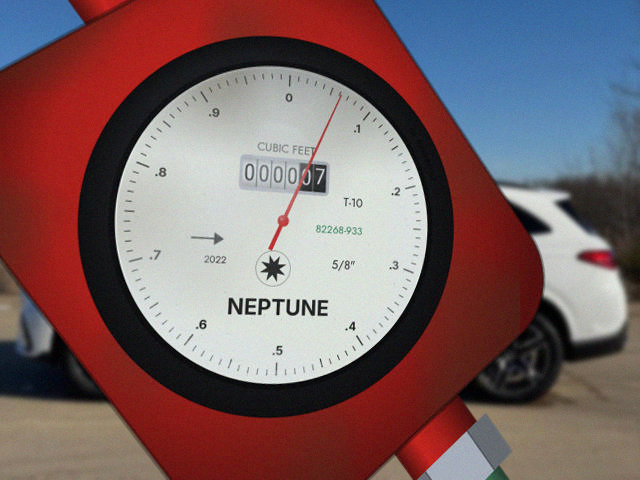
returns 7.06,ft³
